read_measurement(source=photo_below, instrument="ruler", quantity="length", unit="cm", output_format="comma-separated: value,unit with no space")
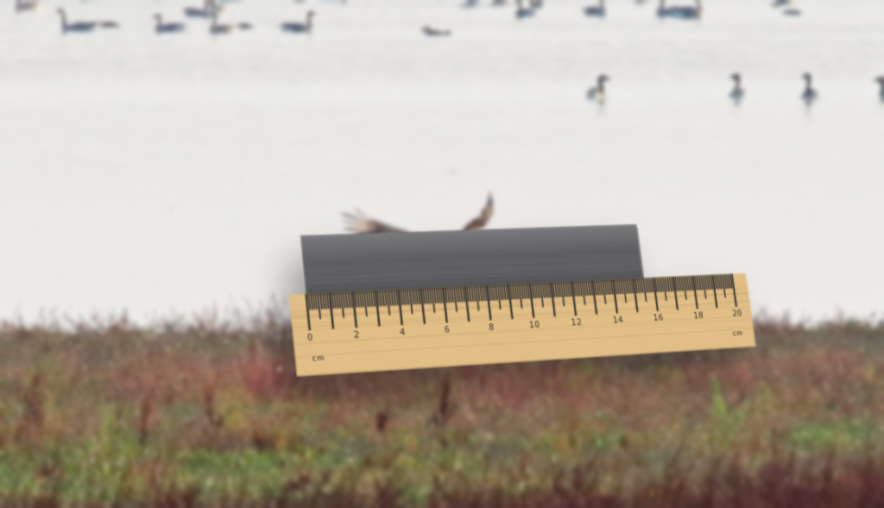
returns 15.5,cm
